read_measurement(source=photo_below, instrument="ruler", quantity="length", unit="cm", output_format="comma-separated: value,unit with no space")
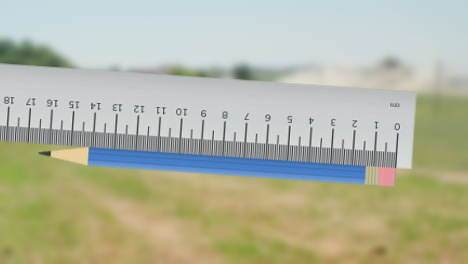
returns 16.5,cm
